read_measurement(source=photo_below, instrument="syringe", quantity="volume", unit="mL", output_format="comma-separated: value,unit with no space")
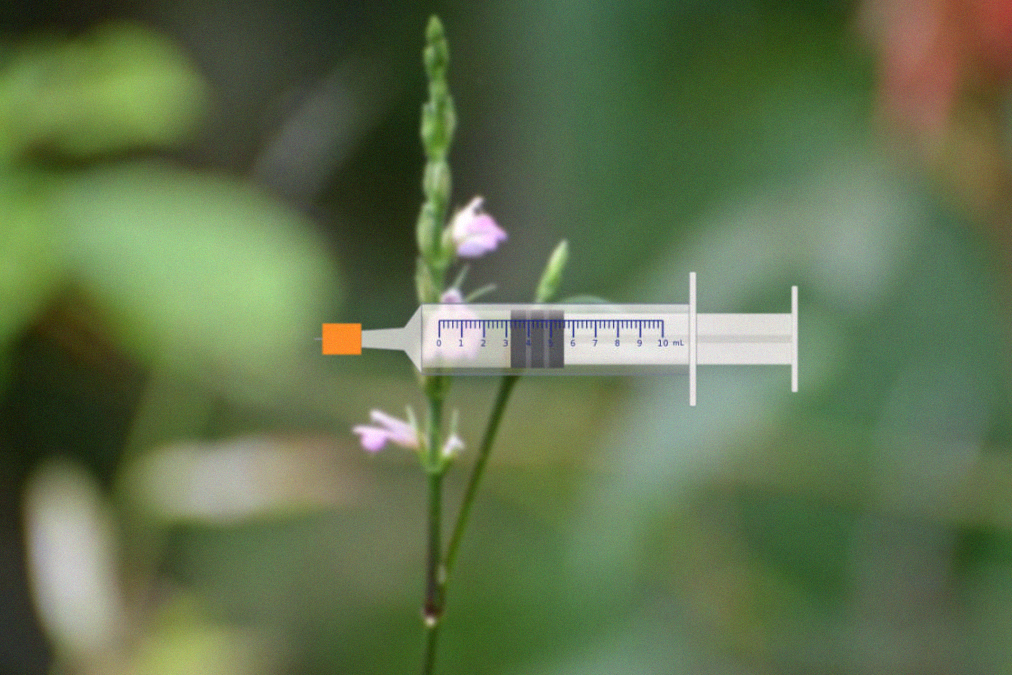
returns 3.2,mL
